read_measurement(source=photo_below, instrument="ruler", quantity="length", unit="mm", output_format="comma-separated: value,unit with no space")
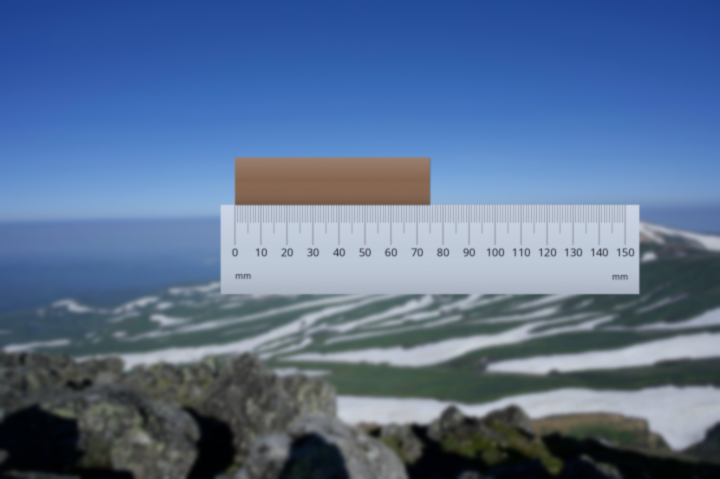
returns 75,mm
